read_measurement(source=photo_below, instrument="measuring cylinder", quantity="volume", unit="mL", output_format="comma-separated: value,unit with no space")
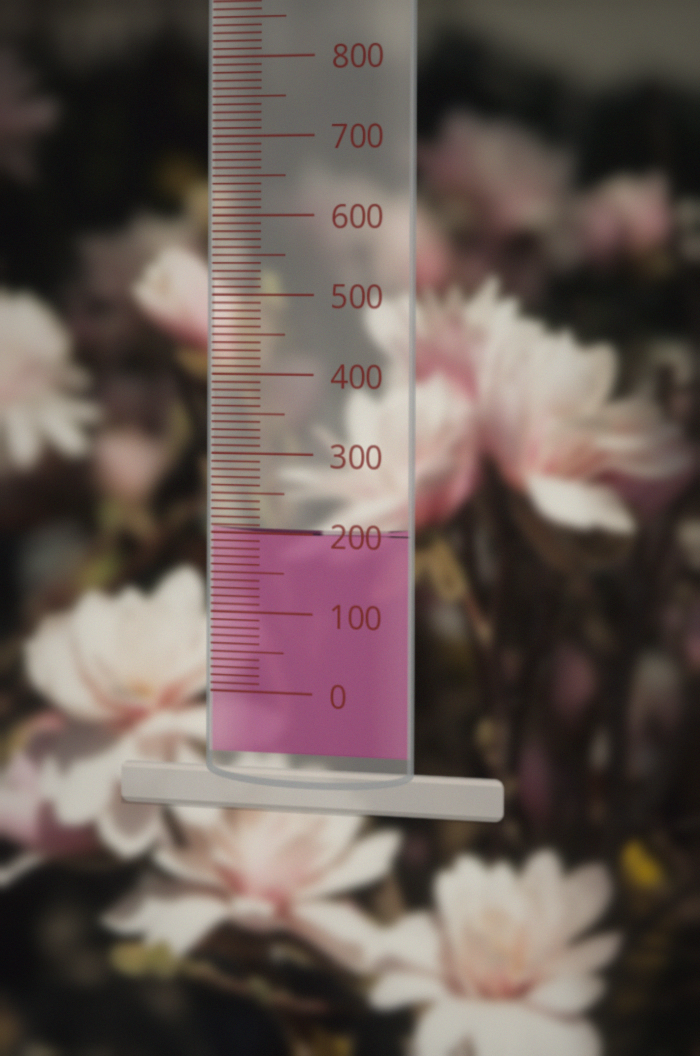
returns 200,mL
